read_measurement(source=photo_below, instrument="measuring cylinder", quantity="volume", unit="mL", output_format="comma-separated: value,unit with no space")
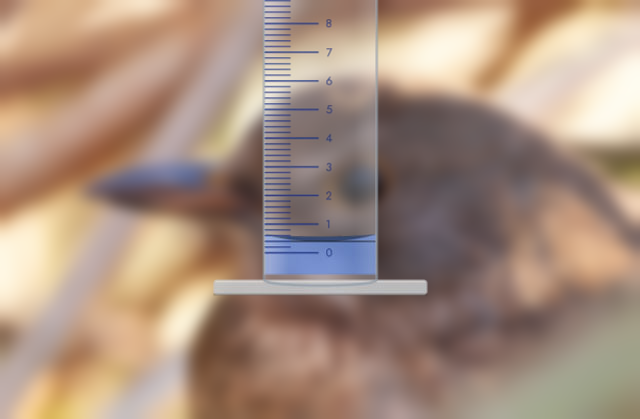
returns 0.4,mL
